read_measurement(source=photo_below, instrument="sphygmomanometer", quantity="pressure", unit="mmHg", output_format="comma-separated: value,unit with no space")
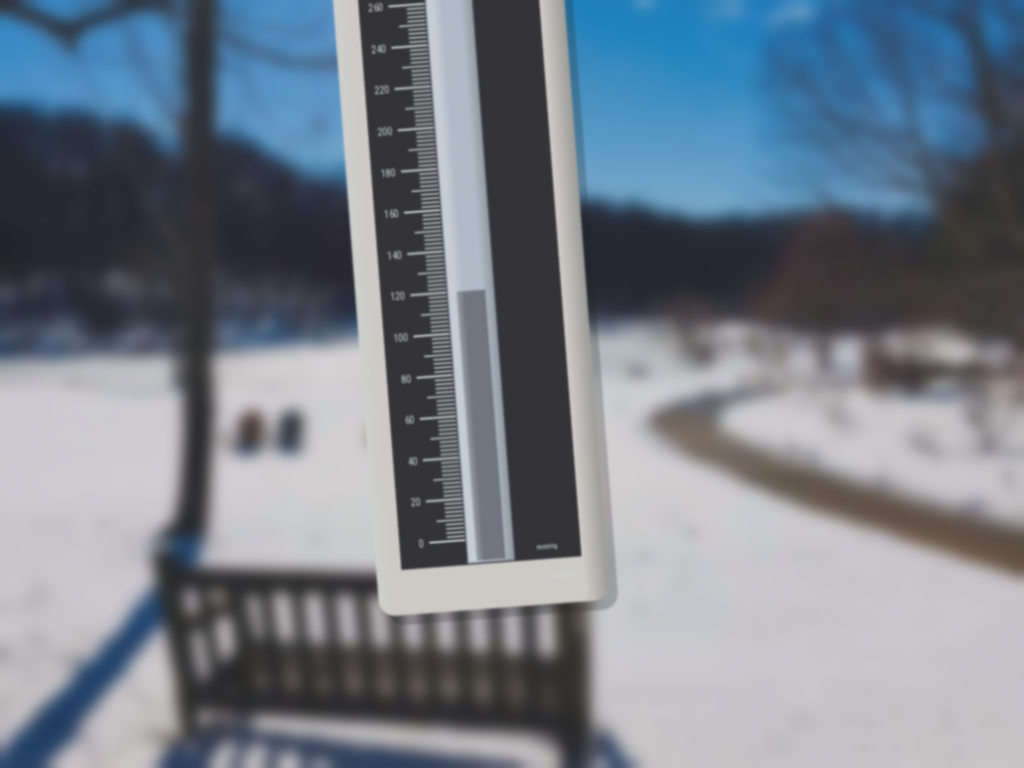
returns 120,mmHg
